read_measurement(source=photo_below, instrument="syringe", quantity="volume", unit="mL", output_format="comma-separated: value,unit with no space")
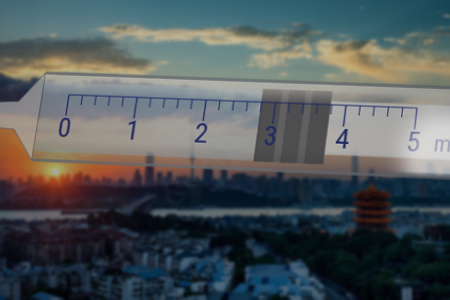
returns 2.8,mL
